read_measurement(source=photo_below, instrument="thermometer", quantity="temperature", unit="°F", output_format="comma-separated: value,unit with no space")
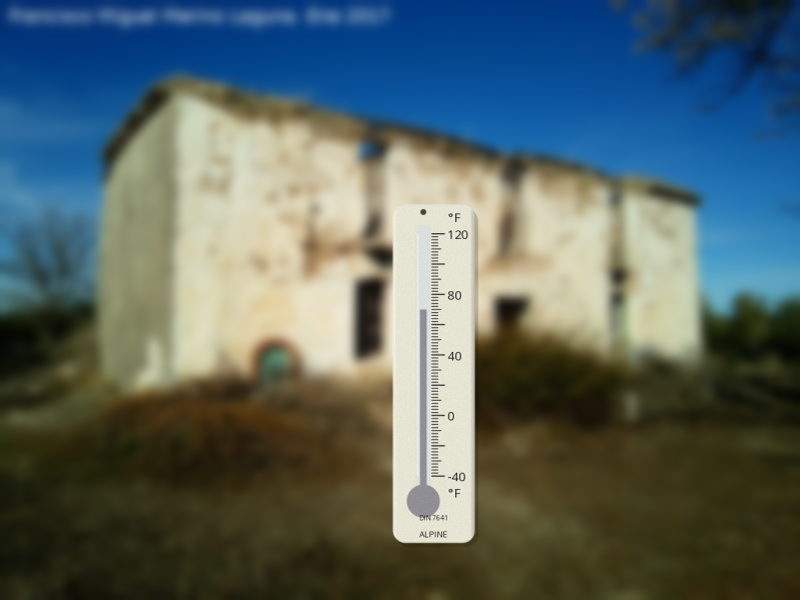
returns 70,°F
